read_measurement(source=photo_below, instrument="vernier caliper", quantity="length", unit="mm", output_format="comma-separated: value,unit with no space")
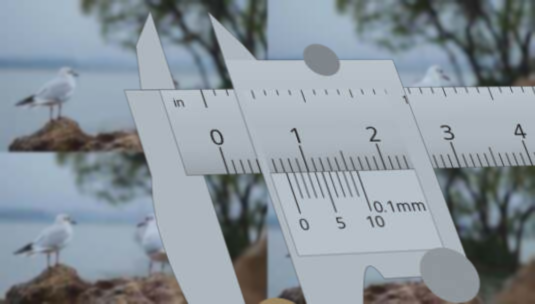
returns 7.2,mm
